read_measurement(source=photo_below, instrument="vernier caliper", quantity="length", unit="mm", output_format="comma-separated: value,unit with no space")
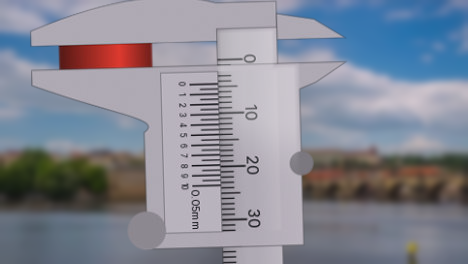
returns 4.5,mm
